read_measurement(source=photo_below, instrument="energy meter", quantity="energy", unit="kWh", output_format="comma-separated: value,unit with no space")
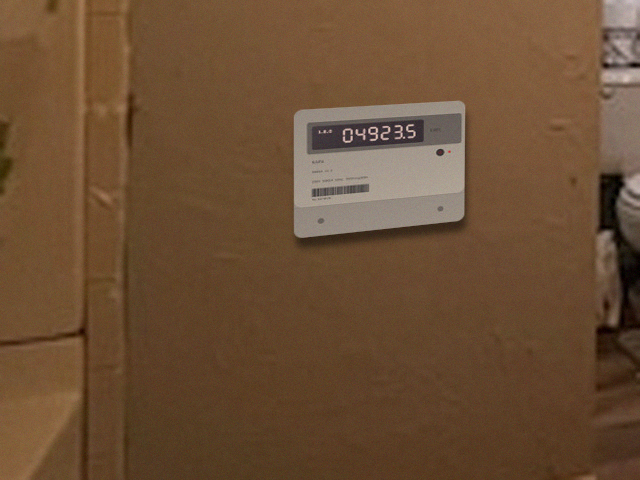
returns 4923.5,kWh
